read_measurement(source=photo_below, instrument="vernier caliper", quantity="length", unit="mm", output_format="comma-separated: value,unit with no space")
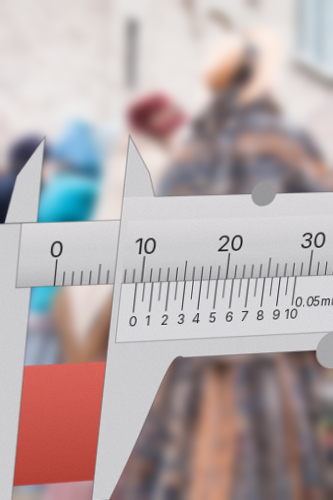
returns 9.4,mm
